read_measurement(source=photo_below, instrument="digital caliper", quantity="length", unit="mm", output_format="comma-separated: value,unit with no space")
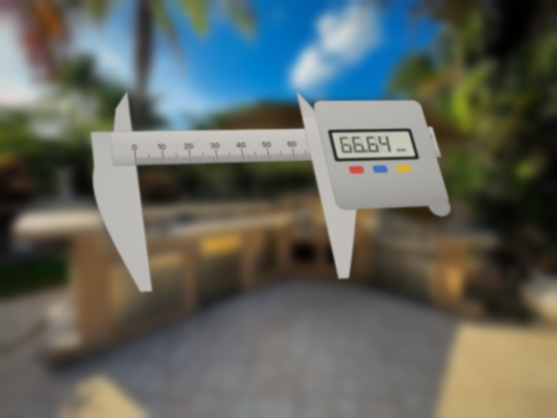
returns 66.64,mm
